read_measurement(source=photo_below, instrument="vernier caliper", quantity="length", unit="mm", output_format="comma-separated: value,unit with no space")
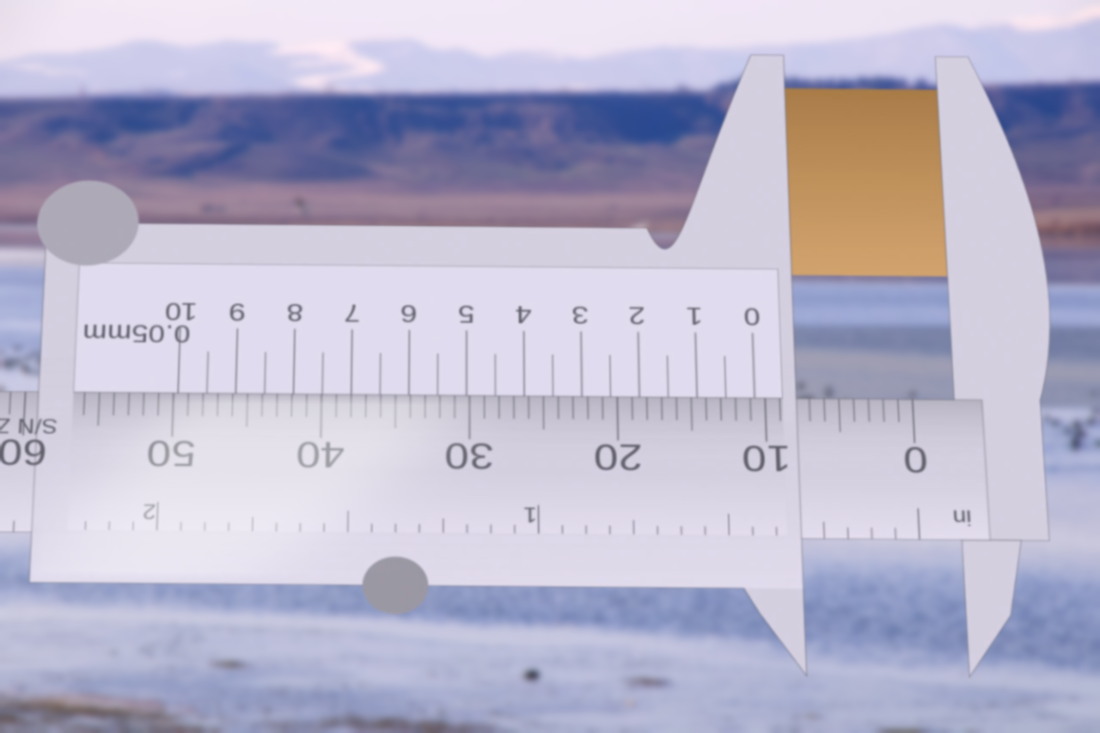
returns 10.7,mm
